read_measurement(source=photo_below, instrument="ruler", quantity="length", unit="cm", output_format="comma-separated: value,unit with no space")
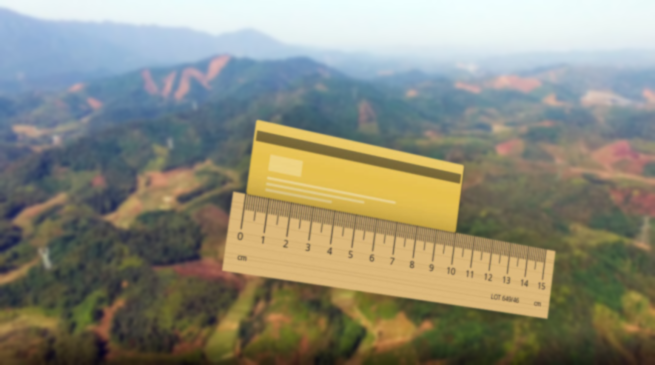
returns 10,cm
